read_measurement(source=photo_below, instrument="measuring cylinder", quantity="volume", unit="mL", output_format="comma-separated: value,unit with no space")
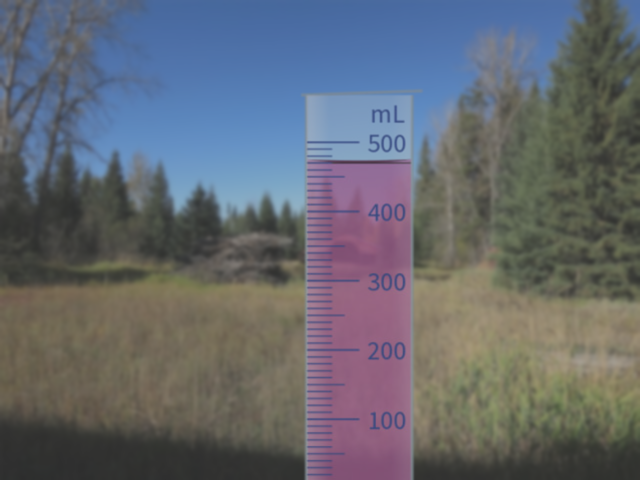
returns 470,mL
